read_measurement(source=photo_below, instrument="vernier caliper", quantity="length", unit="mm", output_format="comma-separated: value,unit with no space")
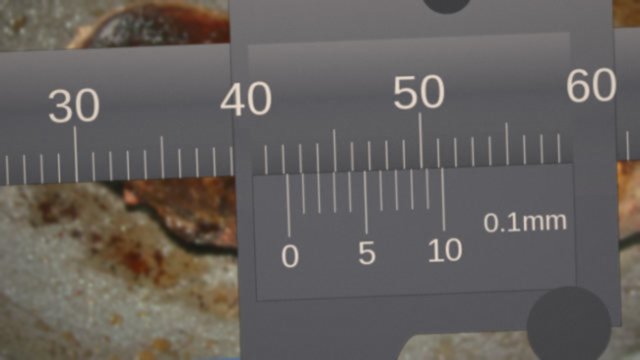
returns 42.2,mm
